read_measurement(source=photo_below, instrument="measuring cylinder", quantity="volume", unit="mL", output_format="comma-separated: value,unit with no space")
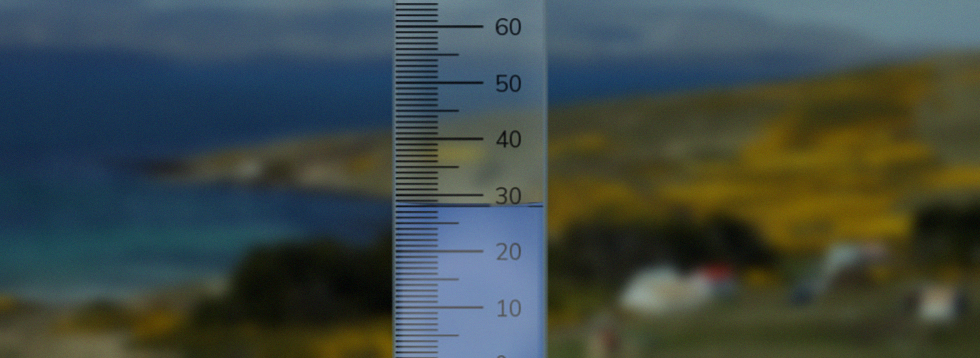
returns 28,mL
